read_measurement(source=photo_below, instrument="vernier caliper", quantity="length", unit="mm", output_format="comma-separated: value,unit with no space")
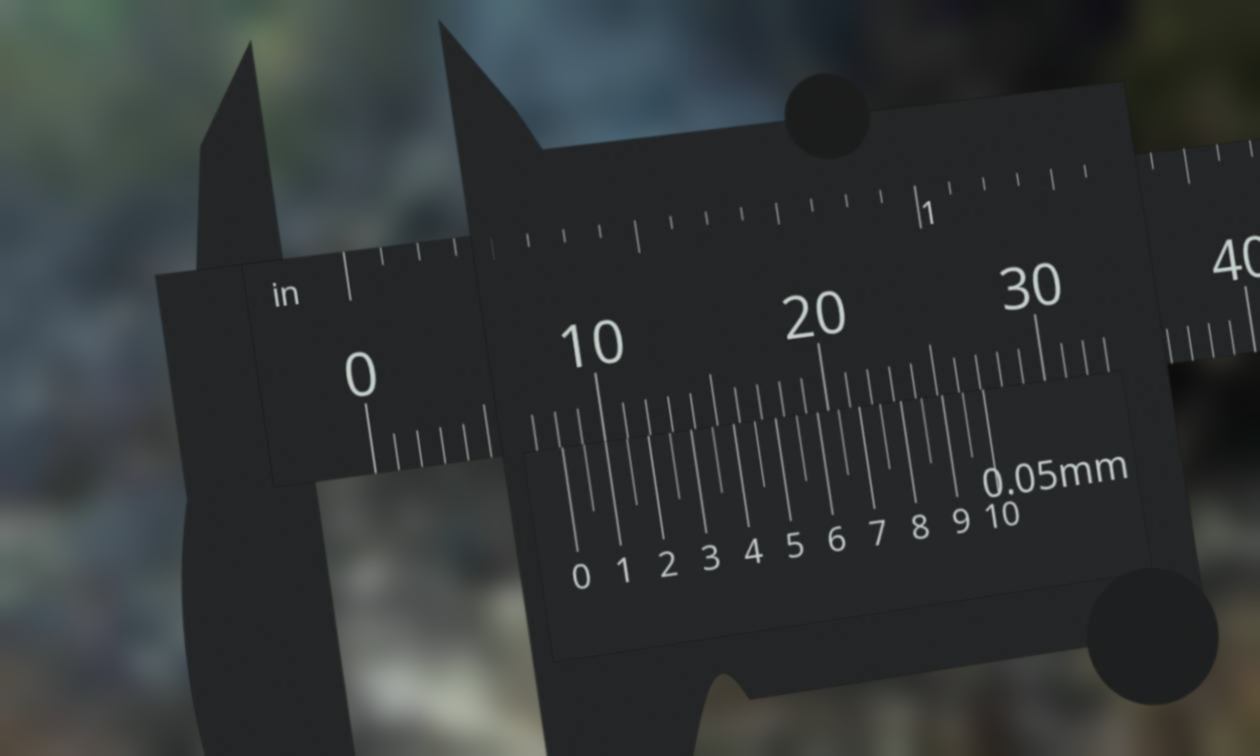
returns 8.1,mm
